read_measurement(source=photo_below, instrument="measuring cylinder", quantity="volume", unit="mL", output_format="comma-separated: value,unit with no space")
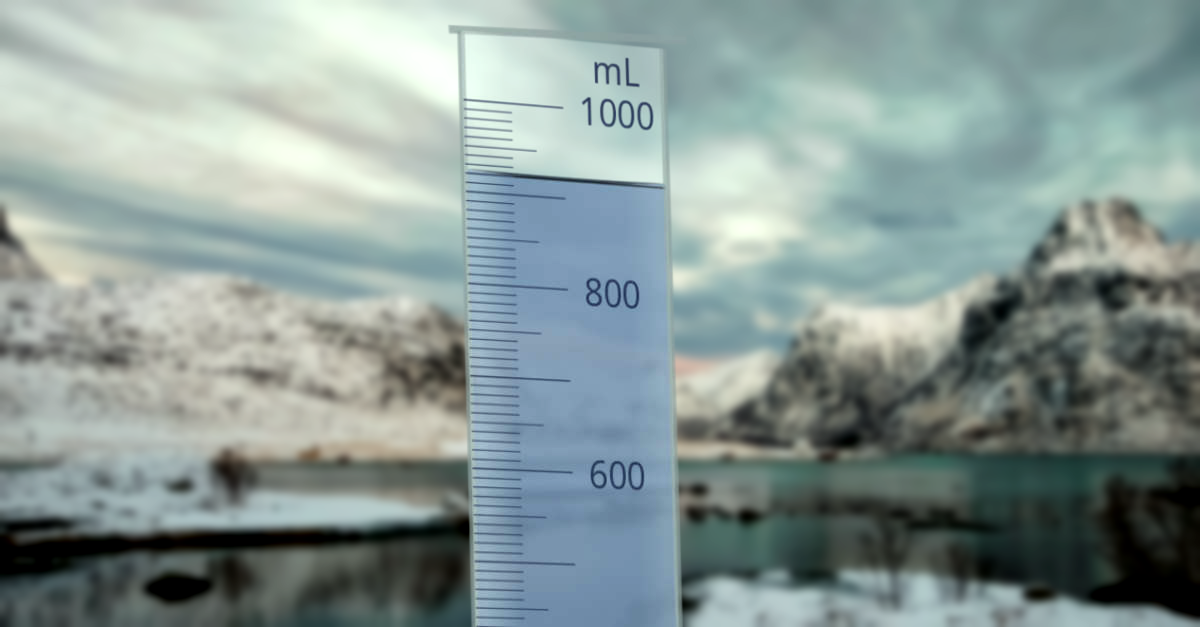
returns 920,mL
